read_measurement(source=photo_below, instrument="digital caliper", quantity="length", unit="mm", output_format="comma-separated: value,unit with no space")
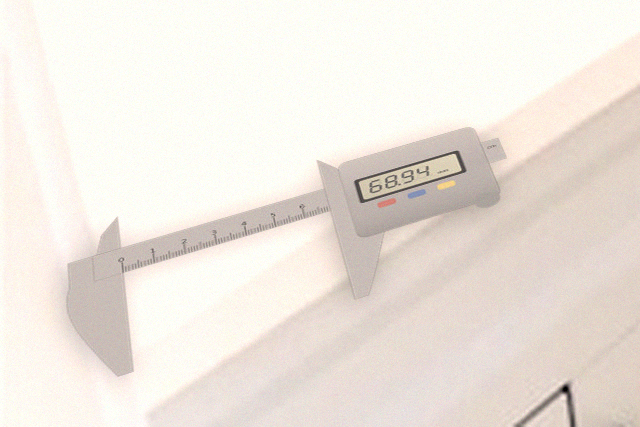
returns 68.94,mm
